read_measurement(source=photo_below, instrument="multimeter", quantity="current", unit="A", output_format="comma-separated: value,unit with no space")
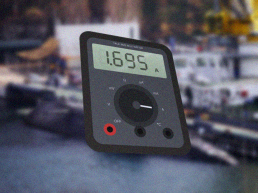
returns 1.695,A
